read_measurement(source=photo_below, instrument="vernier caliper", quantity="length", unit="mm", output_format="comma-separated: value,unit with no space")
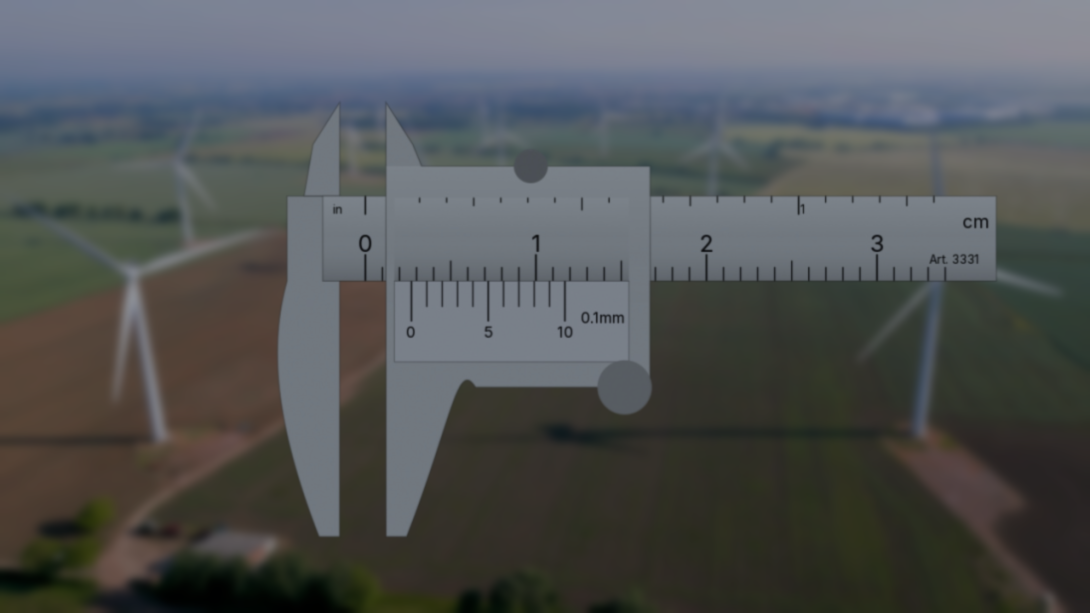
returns 2.7,mm
